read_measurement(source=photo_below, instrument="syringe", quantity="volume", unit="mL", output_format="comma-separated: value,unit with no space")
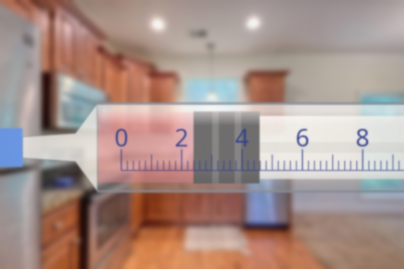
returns 2.4,mL
